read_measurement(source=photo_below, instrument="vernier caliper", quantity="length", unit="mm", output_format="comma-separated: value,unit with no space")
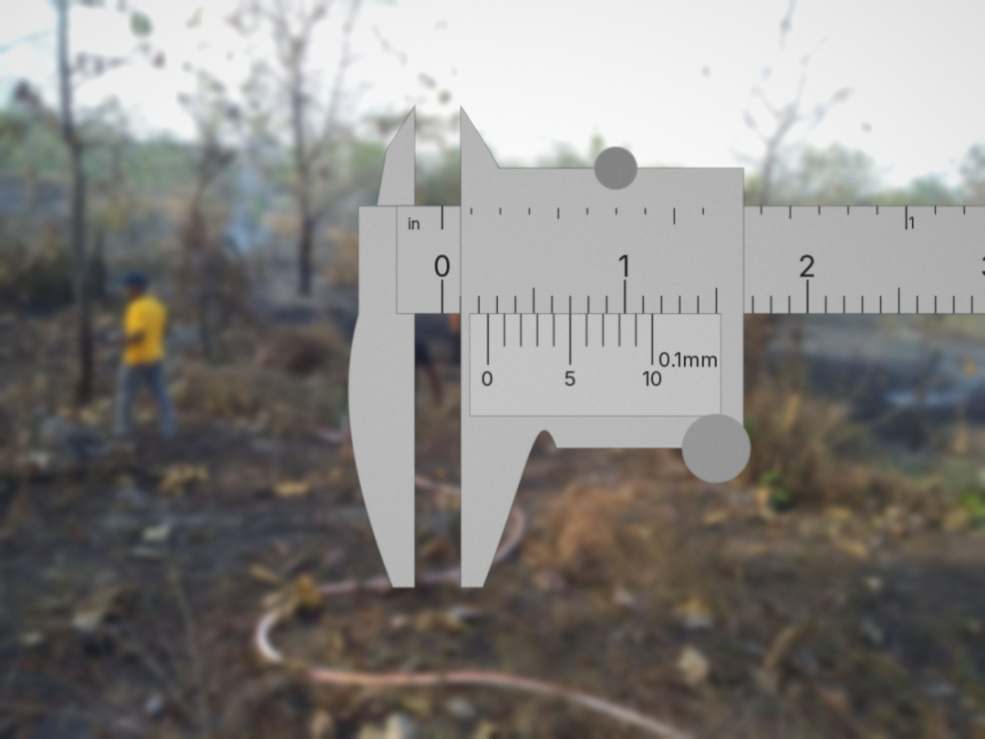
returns 2.5,mm
